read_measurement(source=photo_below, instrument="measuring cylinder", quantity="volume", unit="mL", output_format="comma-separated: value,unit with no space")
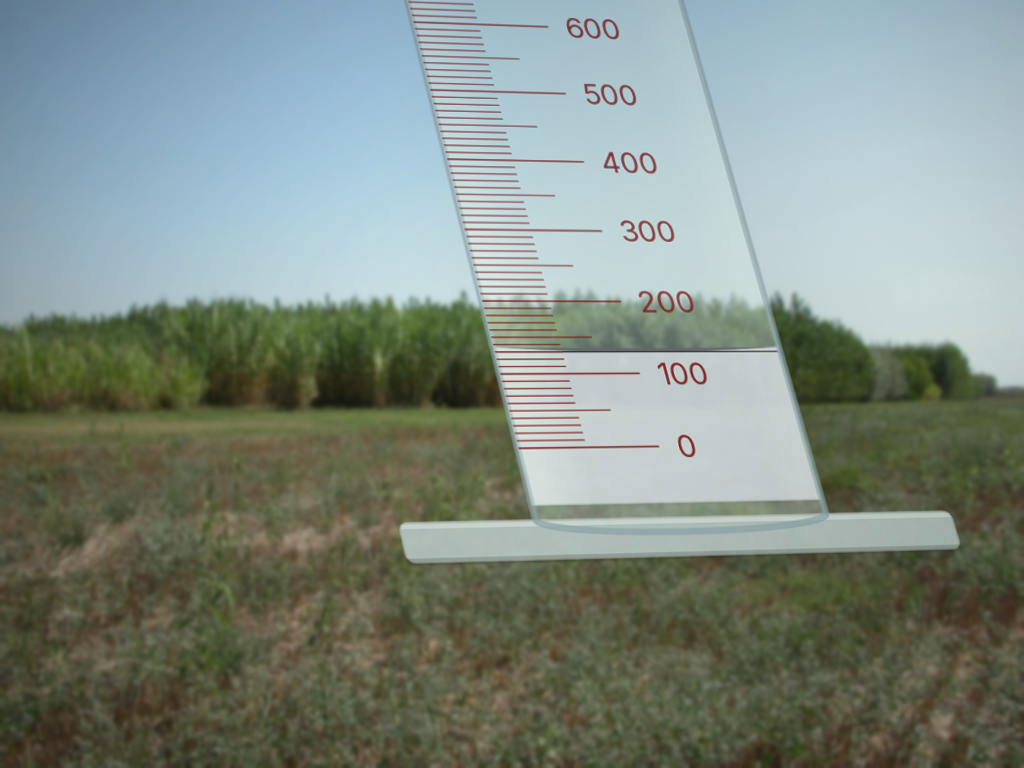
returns 130,mL
